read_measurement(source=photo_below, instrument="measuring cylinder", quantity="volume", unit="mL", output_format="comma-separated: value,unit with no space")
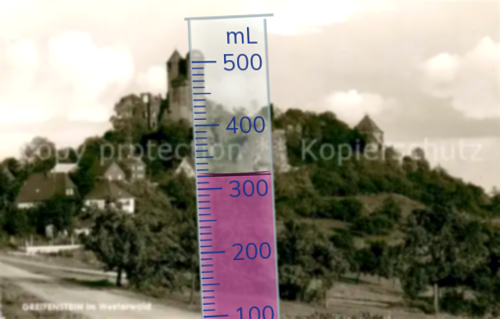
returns 320,mL
